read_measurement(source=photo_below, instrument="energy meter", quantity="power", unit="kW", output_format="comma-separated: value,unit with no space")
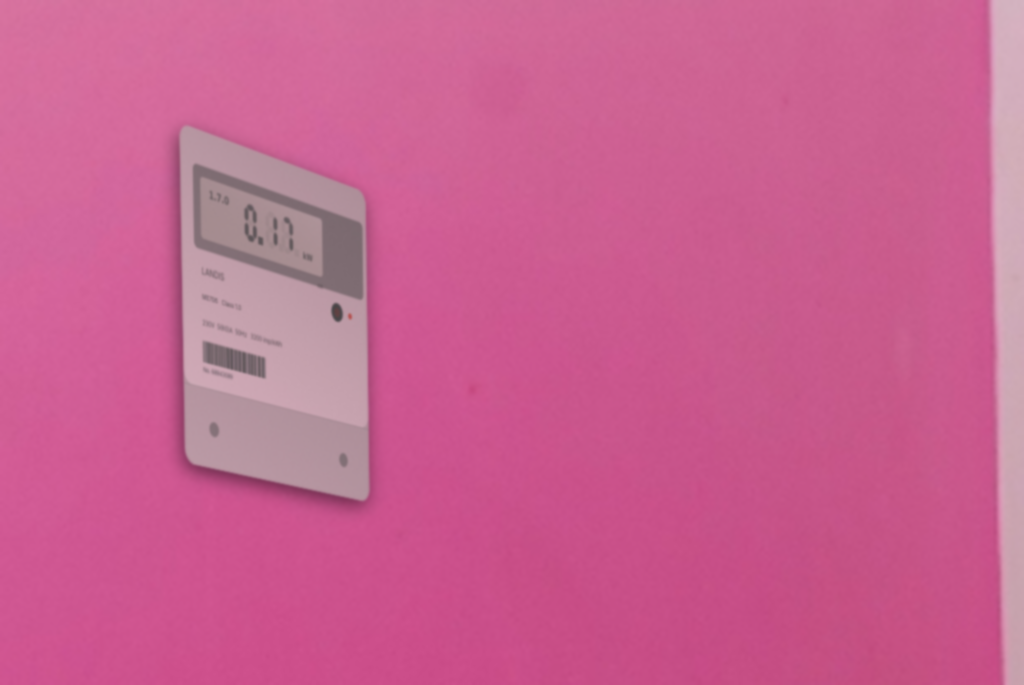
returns 0.17,kW
